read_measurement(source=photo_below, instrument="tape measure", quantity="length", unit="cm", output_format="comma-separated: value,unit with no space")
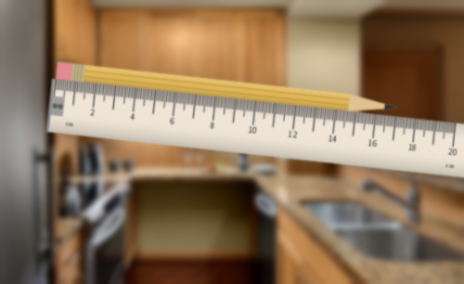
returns 17,cm
